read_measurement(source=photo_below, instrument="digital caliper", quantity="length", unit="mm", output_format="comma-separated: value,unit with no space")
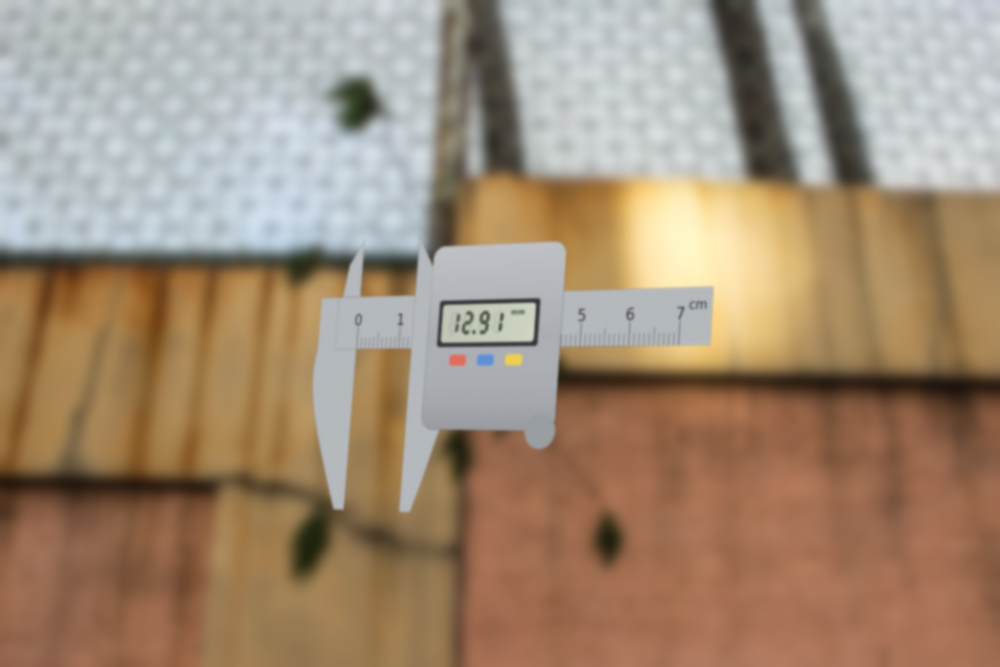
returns 12.91,mm
